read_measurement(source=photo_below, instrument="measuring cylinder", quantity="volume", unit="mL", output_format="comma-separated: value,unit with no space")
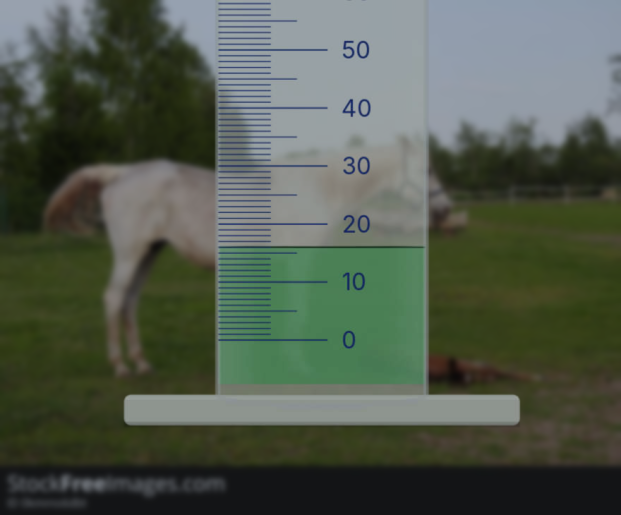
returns 16,mL
